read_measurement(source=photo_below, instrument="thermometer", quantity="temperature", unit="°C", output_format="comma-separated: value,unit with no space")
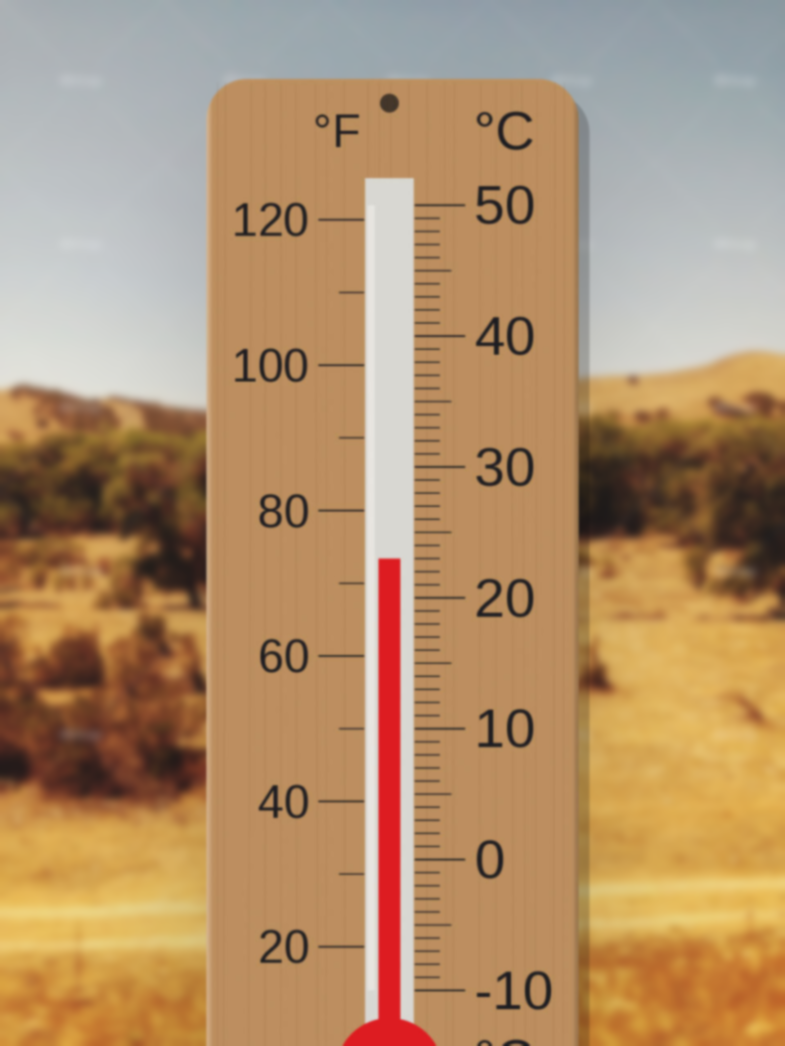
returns 23,°C
